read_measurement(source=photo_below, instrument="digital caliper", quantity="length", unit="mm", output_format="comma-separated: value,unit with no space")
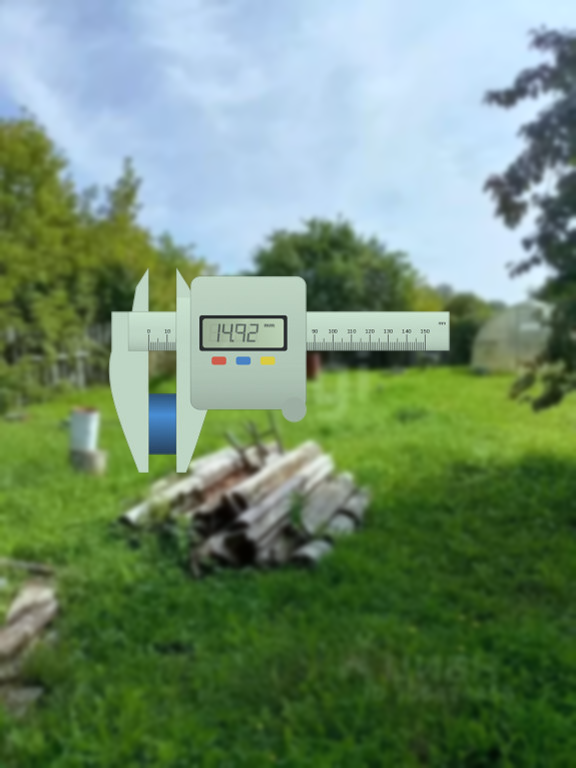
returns 14.92,mm
